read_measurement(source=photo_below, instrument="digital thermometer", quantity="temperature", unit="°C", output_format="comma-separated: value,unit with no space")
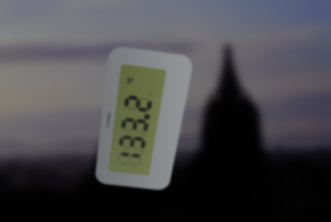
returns 133.2,°C
